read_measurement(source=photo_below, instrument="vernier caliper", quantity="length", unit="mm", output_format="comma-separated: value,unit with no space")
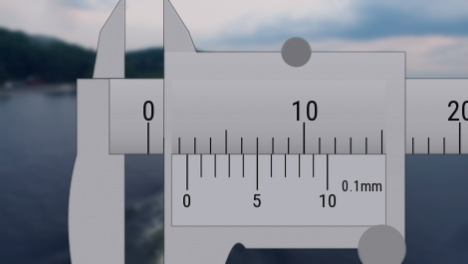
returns 2.5,mm
